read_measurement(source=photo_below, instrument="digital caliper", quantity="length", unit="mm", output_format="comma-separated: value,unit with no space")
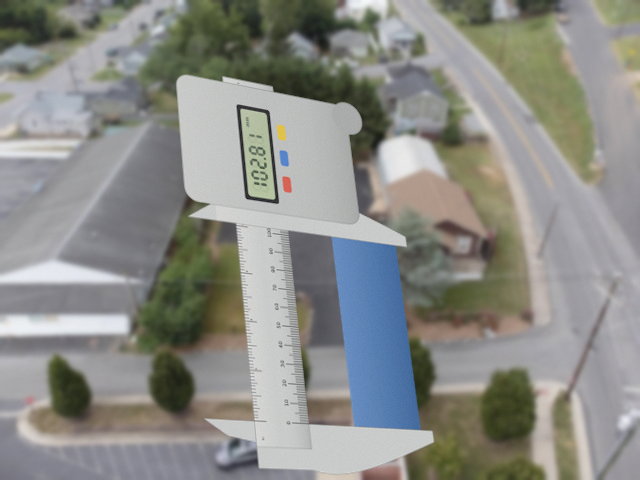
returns 102.81,mm
